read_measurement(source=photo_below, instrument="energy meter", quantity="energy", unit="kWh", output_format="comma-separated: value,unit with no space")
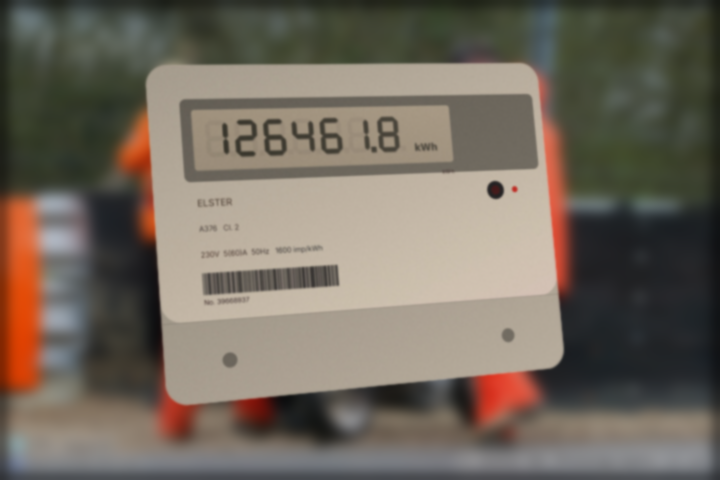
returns 126461.8,kWh
